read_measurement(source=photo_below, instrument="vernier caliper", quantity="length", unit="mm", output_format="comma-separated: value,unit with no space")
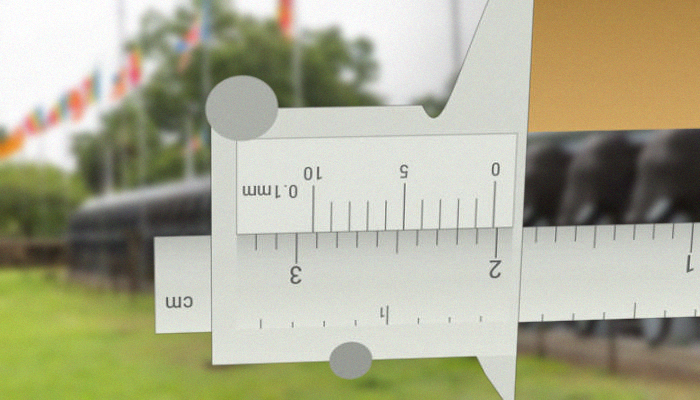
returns 20.2,mm
